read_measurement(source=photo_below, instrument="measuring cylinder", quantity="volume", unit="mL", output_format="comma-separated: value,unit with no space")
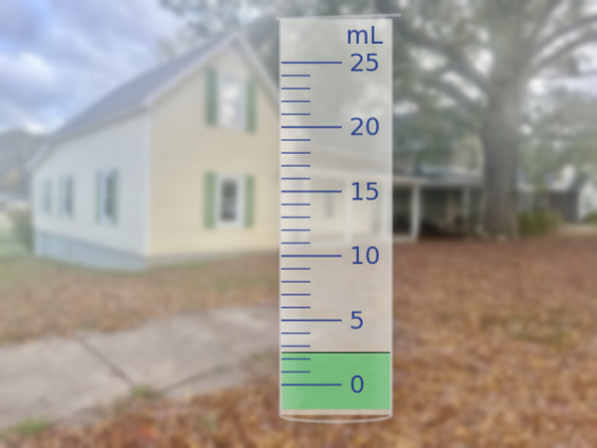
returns 2.5,mL
